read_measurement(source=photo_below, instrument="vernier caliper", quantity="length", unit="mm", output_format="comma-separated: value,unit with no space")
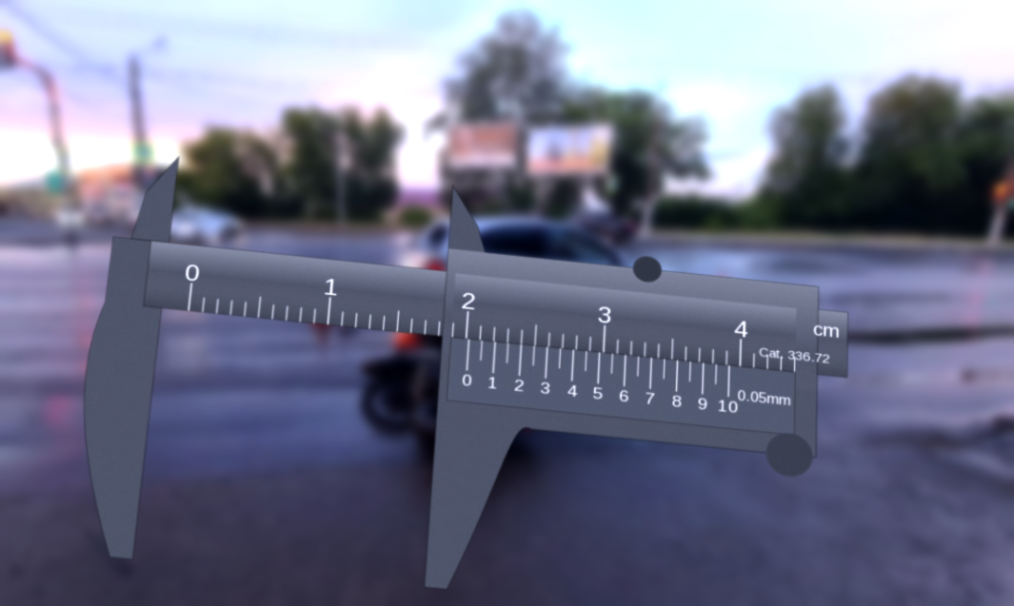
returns 20.2,mm
